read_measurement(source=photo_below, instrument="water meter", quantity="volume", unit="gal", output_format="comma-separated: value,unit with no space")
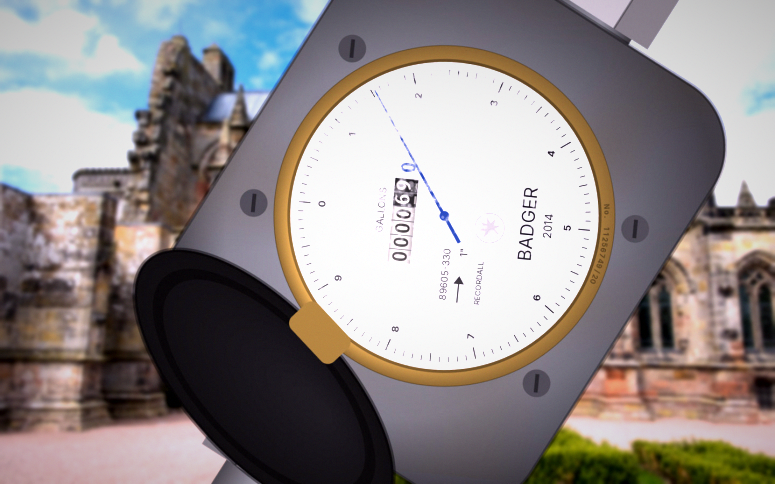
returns 691.5,gal
